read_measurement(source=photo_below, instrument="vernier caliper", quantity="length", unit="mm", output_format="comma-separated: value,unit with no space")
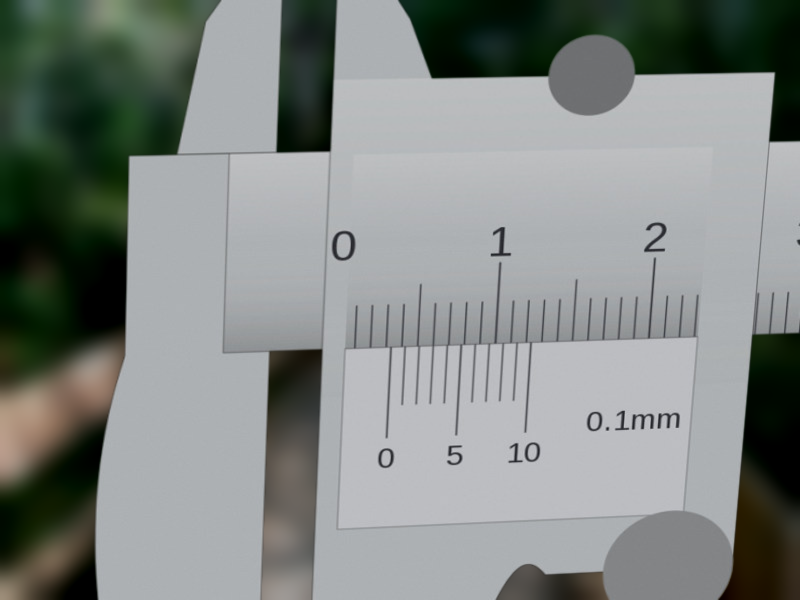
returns 3.3,mm
